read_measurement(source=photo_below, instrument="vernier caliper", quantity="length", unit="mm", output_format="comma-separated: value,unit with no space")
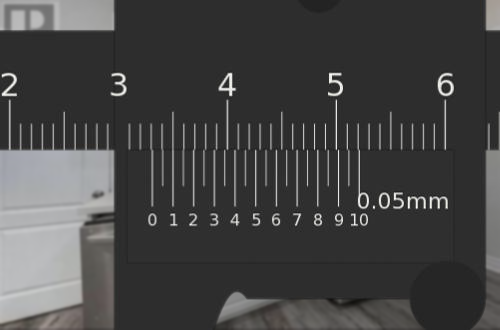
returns 33.1,mm
